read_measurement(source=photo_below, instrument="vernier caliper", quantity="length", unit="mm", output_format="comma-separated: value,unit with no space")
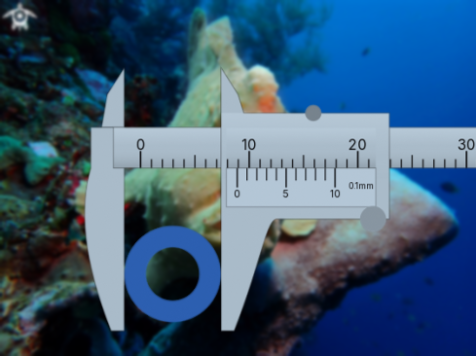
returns 8.9,mm
